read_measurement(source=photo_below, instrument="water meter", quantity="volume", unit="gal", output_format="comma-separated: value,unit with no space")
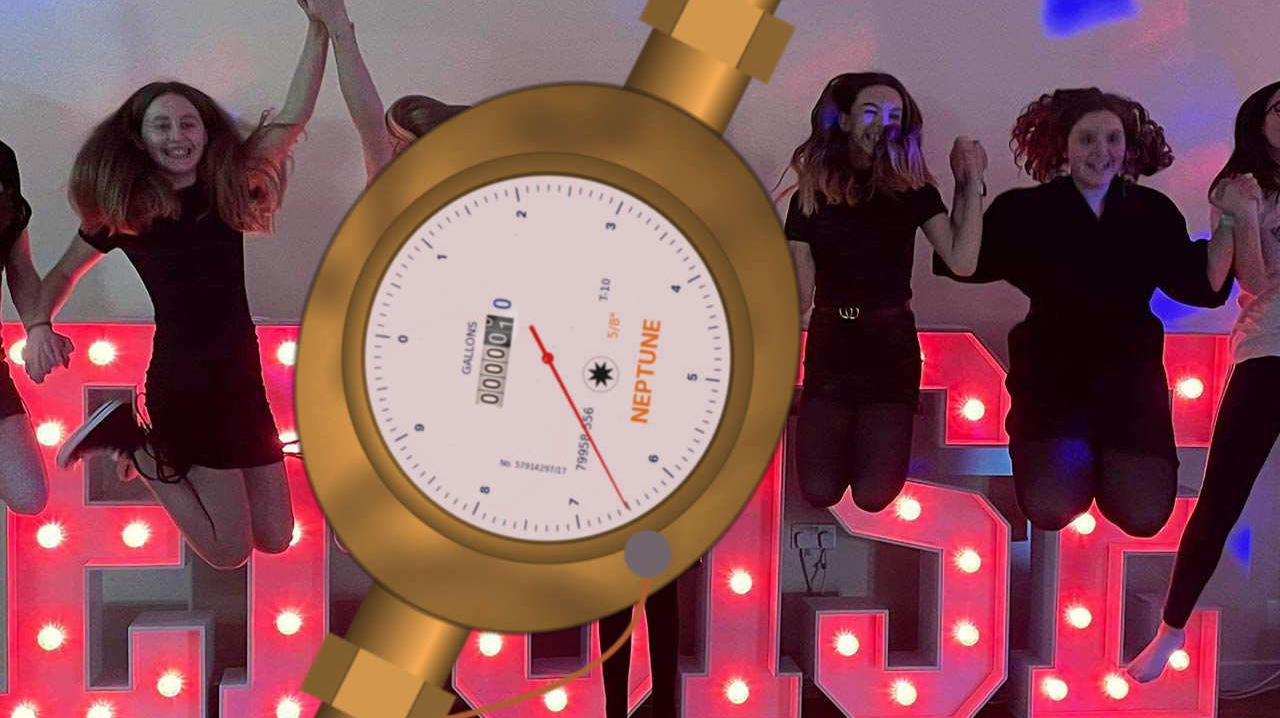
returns 6.5,gal
